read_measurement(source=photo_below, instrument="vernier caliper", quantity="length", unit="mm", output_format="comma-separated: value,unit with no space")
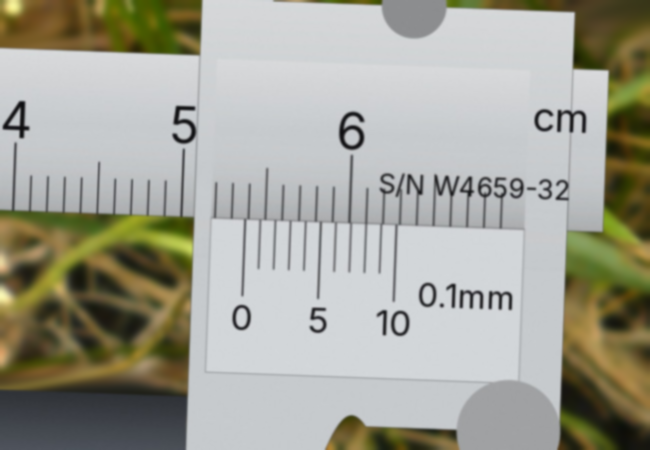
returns 53.8,mm
